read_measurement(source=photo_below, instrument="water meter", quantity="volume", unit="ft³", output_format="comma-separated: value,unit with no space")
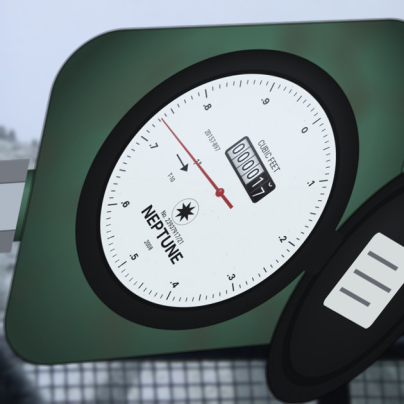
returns 16.73,ft³
